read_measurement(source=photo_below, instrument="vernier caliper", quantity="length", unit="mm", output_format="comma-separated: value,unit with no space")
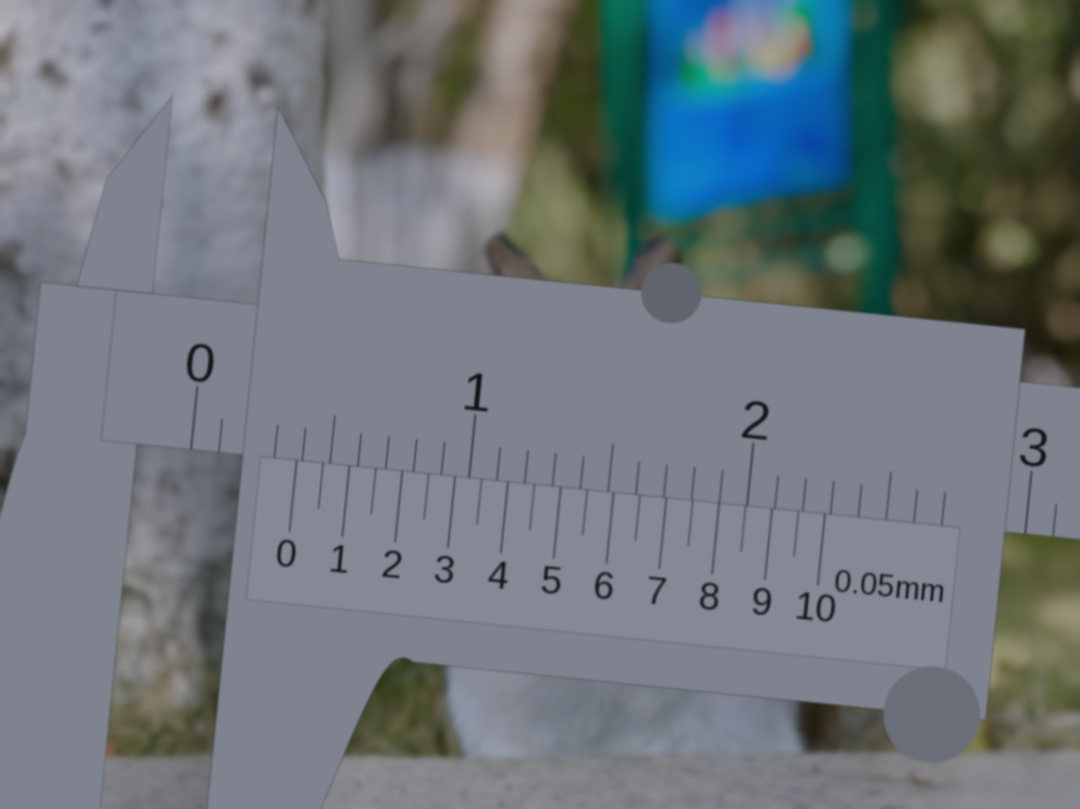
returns 3.8,mm
